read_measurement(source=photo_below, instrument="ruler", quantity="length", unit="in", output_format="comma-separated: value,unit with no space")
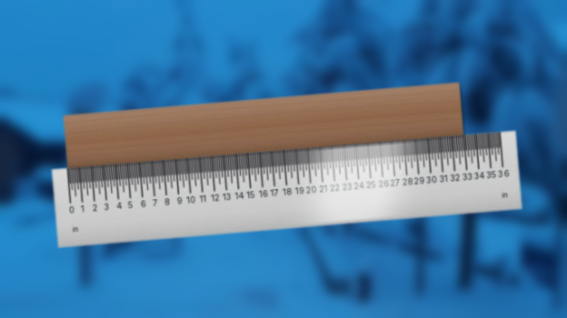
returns 33,in
